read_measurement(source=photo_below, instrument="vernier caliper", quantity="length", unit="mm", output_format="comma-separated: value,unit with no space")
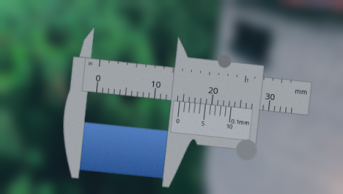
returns 14.4,mm
